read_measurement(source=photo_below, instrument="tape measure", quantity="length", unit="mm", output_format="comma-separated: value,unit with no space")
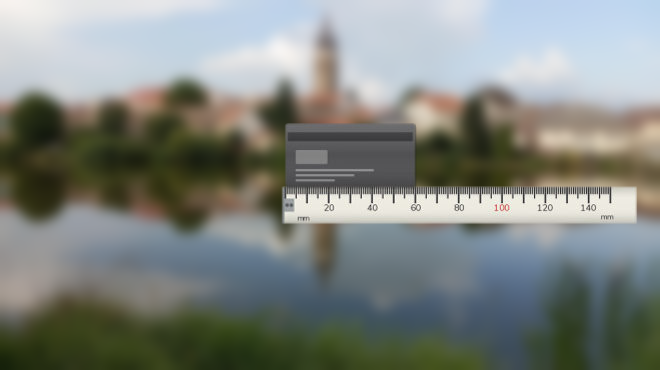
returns 60,mm
